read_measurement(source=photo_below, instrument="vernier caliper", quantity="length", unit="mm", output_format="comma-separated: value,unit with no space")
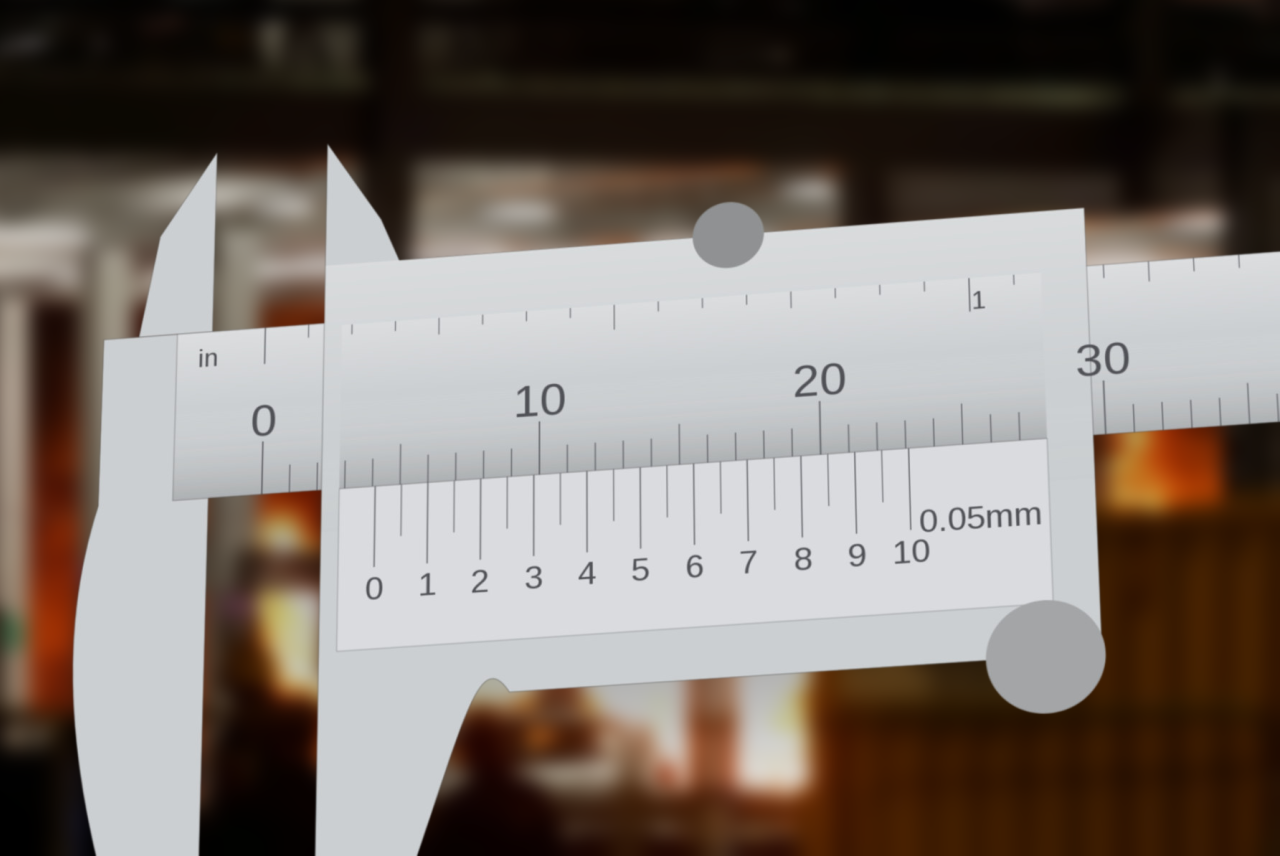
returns 4.10,mm
